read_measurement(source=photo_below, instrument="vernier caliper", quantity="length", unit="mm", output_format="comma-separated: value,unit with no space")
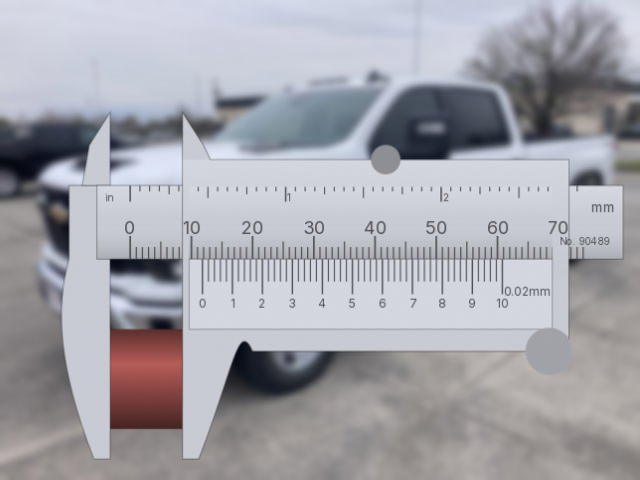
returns 11.8,mm
